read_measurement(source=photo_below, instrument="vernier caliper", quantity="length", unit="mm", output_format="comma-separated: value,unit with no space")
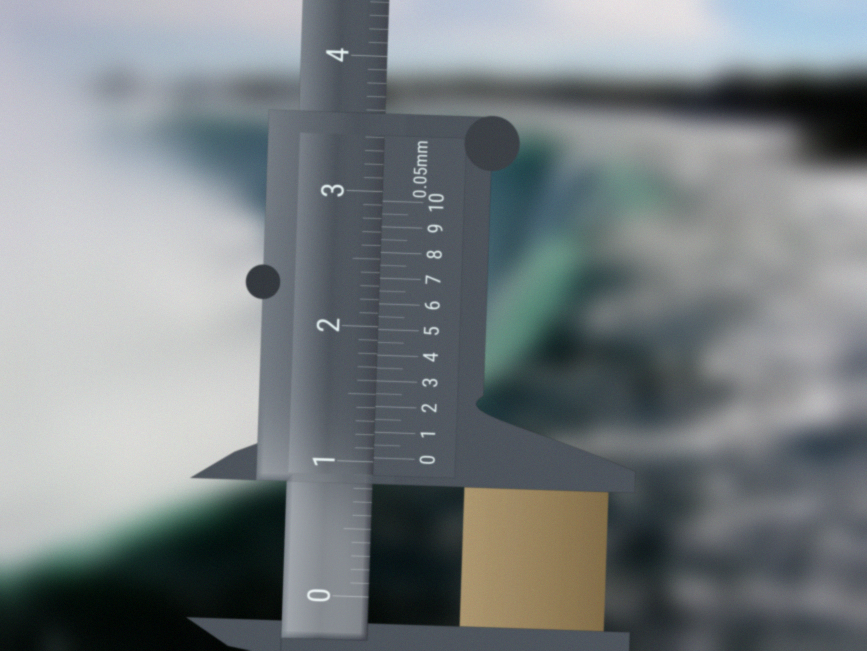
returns 10.3,mm
